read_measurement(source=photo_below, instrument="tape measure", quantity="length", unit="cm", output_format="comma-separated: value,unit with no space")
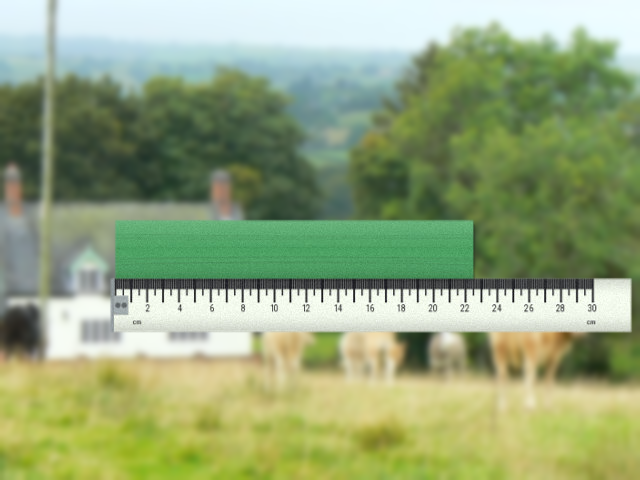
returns 22.5,cm
